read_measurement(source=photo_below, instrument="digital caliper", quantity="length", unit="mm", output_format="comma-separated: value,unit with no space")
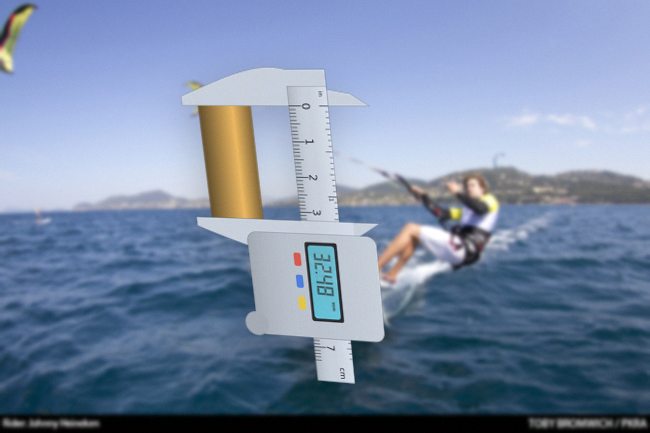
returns 32.48,mm
